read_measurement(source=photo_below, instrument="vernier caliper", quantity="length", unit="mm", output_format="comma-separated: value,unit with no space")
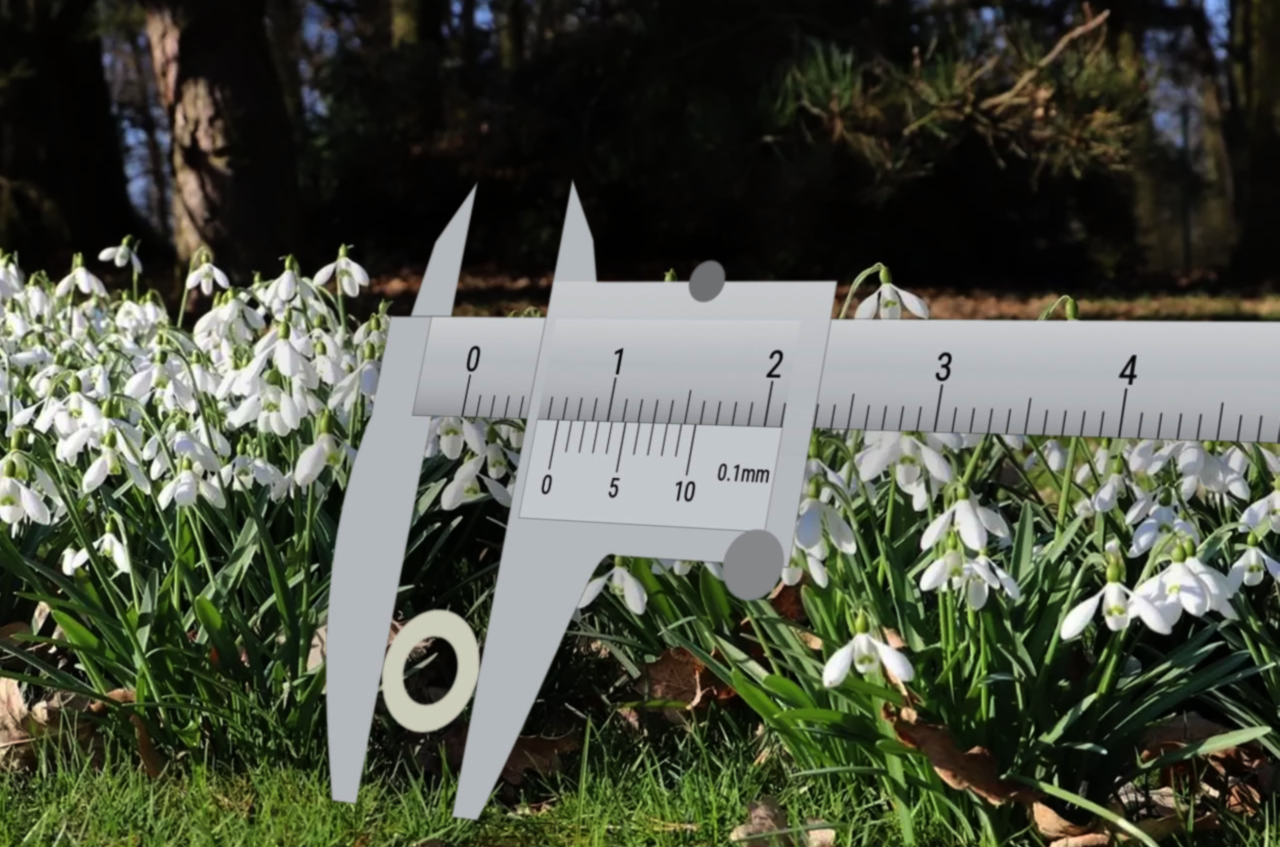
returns 6.7,mm
